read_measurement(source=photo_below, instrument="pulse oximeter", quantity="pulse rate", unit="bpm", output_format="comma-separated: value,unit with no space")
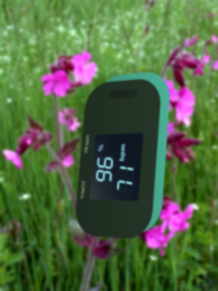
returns 71,bpm
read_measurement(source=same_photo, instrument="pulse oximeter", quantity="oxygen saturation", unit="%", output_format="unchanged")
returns 96,%
